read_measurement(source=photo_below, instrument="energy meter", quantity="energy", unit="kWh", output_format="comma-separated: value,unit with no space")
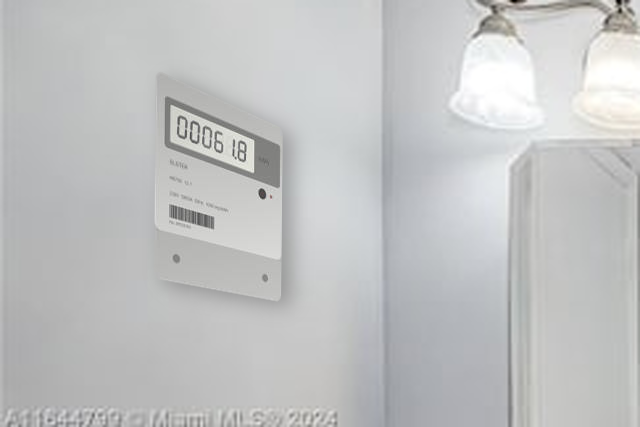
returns 61.8,kWh
